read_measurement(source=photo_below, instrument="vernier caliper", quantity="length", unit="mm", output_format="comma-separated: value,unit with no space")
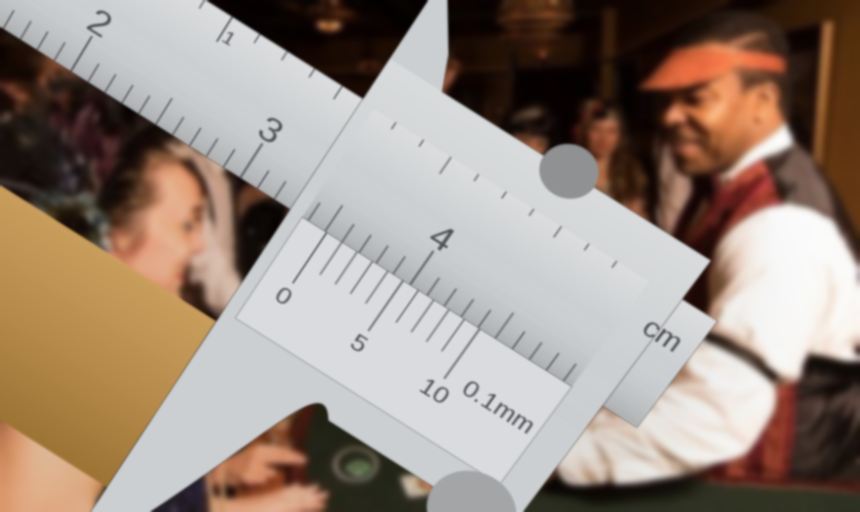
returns 35.1,mm
